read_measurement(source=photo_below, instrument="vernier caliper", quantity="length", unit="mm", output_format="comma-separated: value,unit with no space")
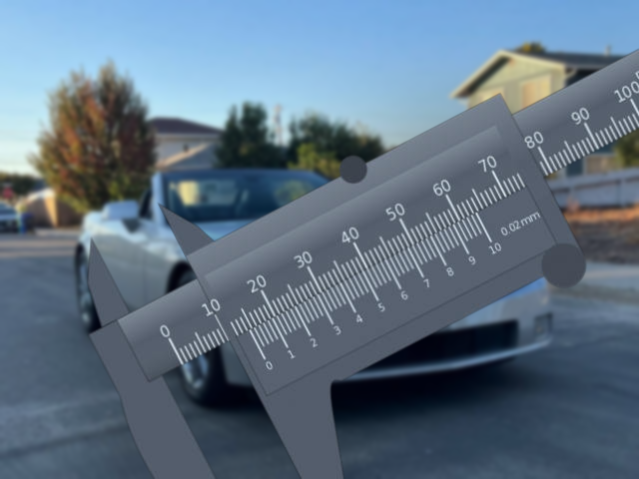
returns 14.5,mm
